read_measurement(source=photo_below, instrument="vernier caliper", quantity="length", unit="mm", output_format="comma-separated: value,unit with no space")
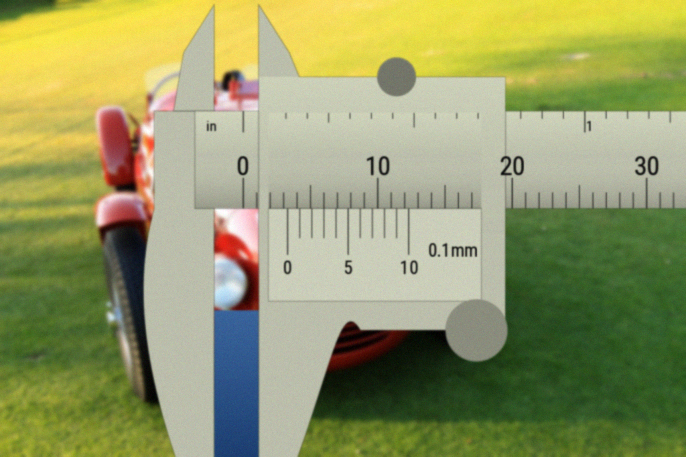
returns 3.3,mm
